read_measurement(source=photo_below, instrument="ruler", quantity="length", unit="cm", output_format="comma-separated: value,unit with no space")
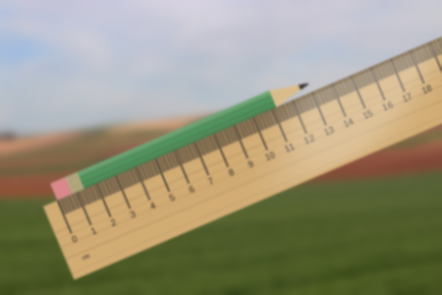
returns 13,cm
